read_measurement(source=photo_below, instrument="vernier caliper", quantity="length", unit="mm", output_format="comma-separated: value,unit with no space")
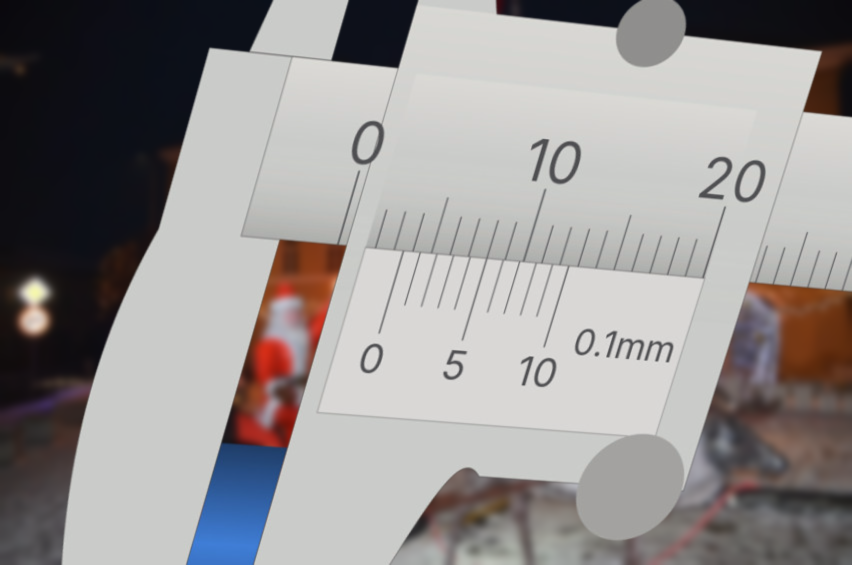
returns 3.5,mm
